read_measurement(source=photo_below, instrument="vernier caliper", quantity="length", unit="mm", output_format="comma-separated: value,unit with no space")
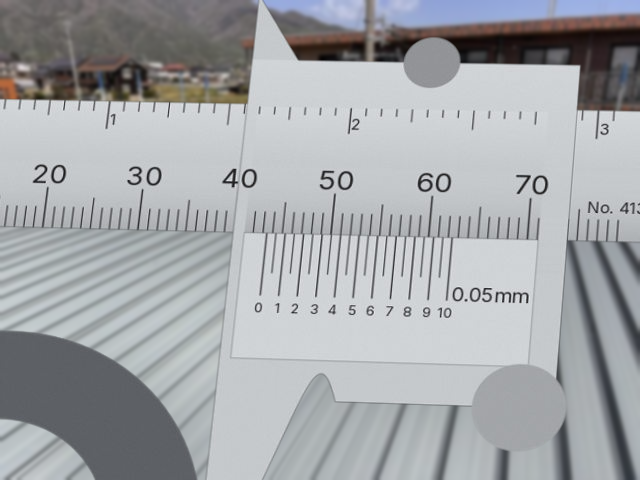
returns 43.4,mm
